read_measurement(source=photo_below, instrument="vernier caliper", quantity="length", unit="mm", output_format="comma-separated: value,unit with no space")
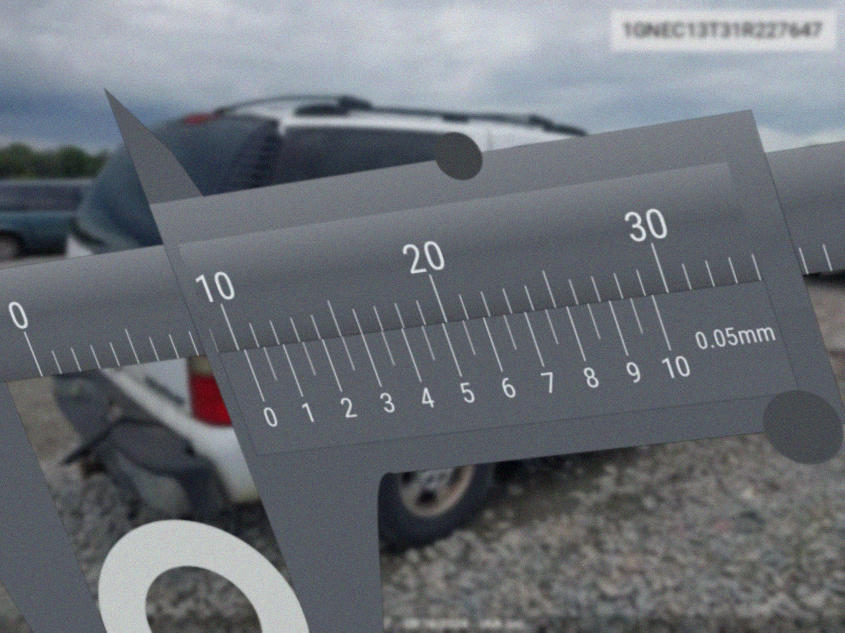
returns 10.3,mm
